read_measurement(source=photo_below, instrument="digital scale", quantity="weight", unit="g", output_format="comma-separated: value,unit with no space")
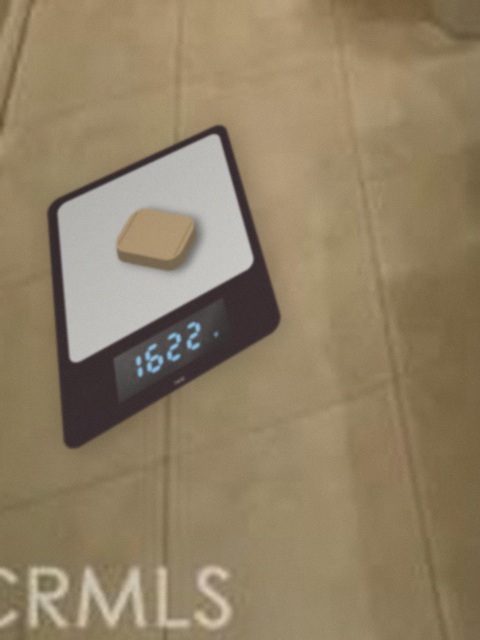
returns 1622,g
